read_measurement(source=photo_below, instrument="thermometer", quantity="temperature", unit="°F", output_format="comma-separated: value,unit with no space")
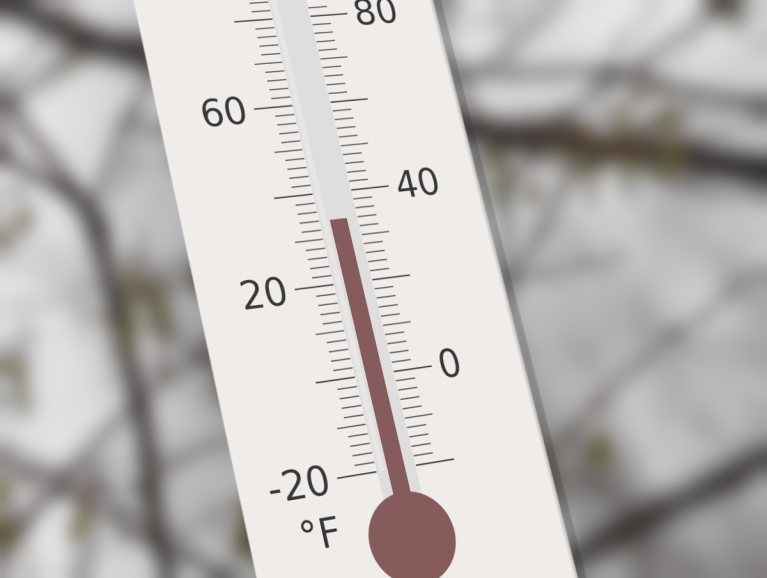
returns 34,°F
